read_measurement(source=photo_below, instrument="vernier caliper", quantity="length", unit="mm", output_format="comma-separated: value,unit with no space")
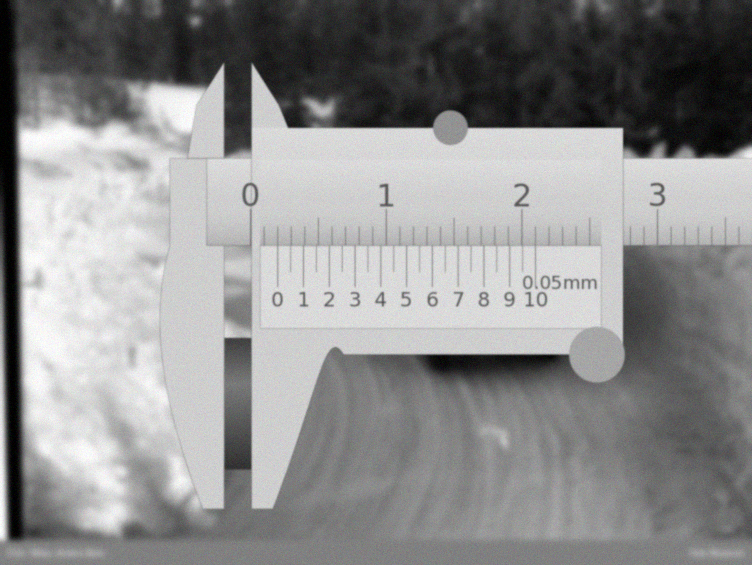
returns 2.0,mm
